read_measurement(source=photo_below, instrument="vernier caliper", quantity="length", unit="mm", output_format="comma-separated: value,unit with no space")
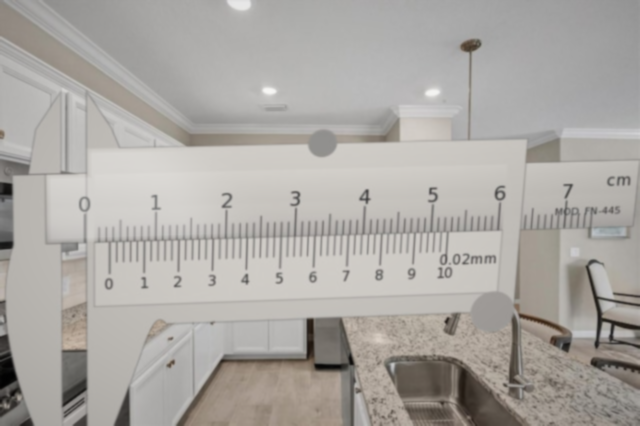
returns 3.5,mm
